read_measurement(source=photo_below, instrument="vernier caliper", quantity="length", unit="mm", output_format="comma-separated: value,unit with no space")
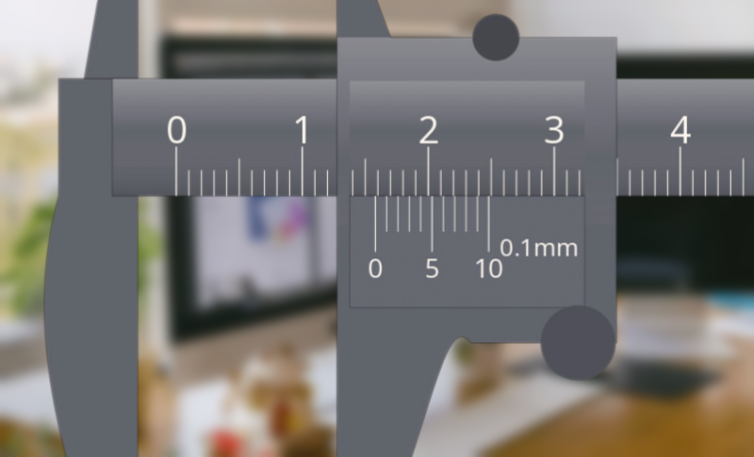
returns 15.8,mm
